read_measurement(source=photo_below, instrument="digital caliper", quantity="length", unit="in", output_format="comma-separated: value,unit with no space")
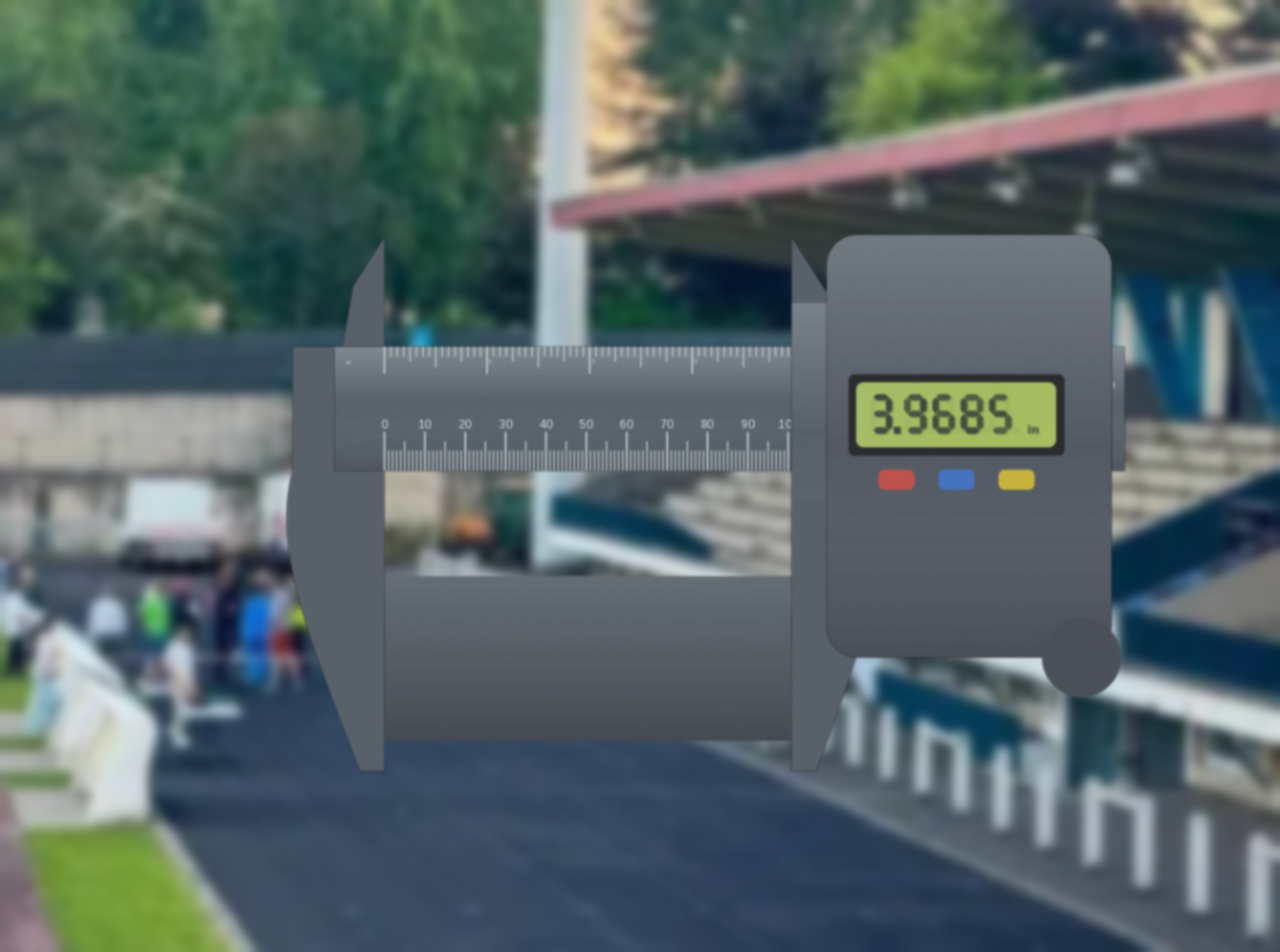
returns 3.9685,in
